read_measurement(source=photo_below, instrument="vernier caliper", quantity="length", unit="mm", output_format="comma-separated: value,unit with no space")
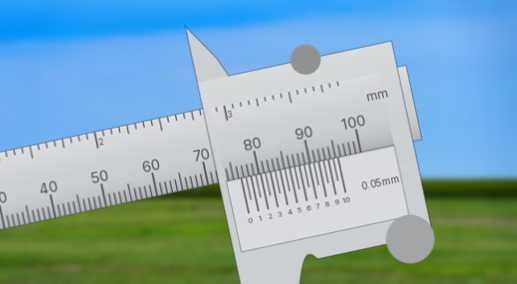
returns 76.5,mm
